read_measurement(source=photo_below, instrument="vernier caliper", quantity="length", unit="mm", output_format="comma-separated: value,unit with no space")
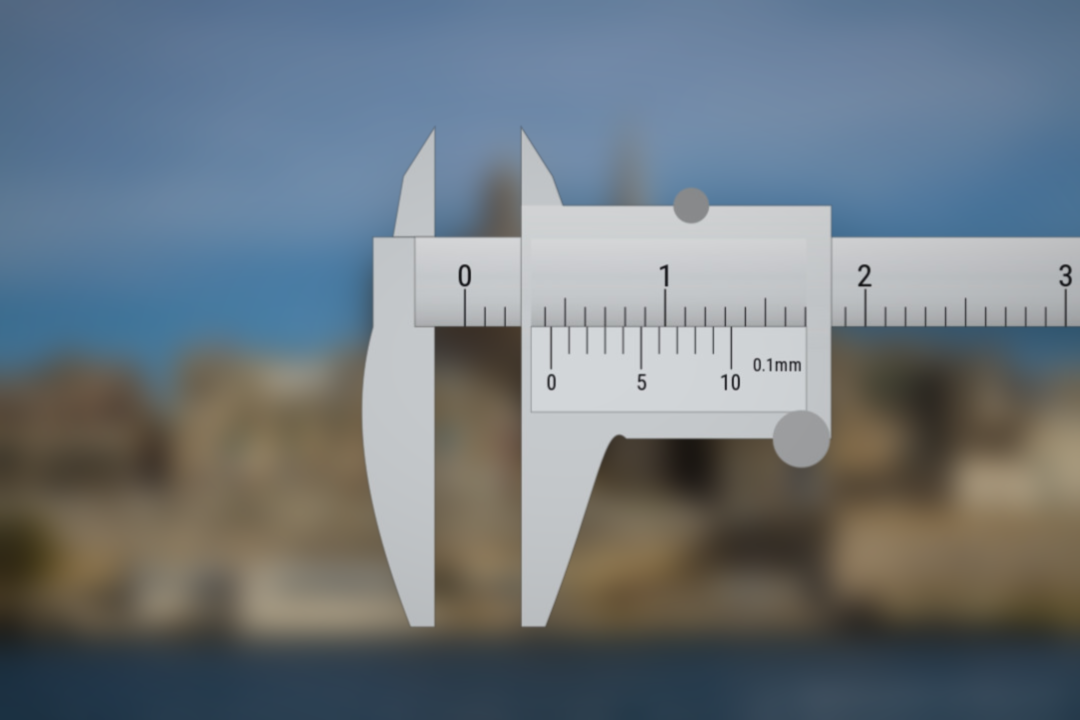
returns 4.3,mm
